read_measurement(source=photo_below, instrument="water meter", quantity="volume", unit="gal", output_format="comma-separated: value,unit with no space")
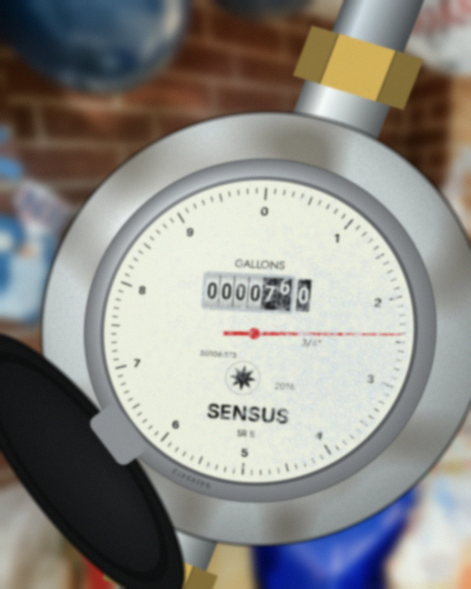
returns 762.4,gal
